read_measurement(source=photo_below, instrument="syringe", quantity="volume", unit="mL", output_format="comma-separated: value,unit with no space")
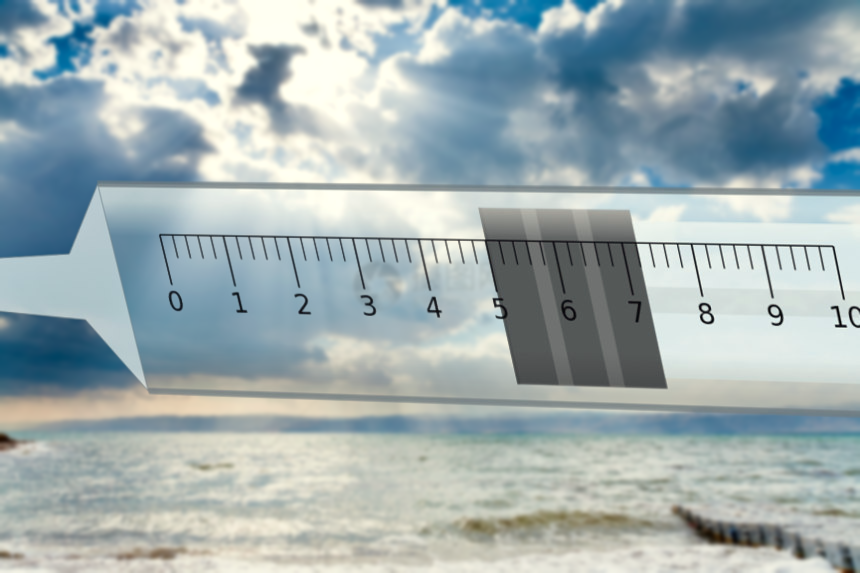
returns 5,mL
